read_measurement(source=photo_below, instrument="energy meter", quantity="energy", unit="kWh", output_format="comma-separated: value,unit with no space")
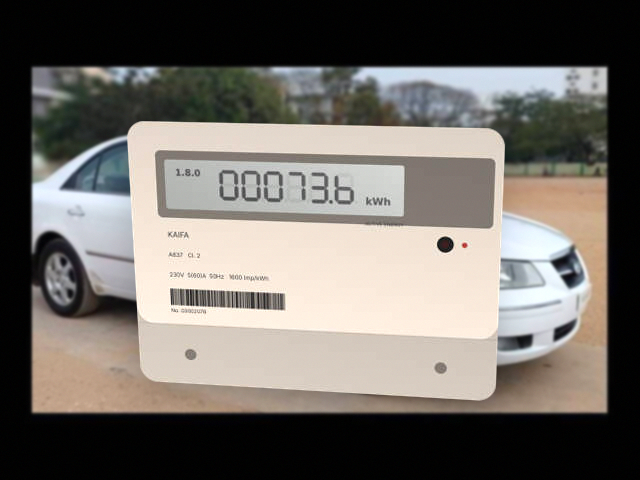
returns 73.6,kWh
